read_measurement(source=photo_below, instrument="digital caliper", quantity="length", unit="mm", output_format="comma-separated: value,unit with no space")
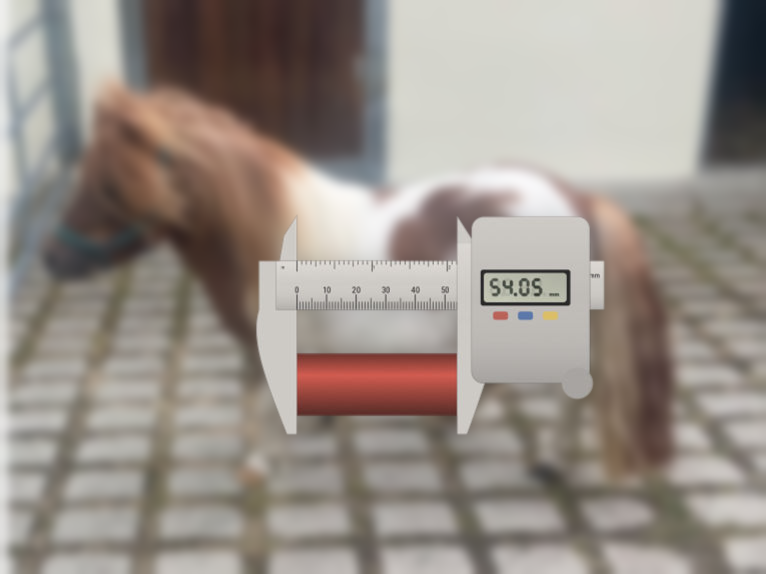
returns 54.05,mm
